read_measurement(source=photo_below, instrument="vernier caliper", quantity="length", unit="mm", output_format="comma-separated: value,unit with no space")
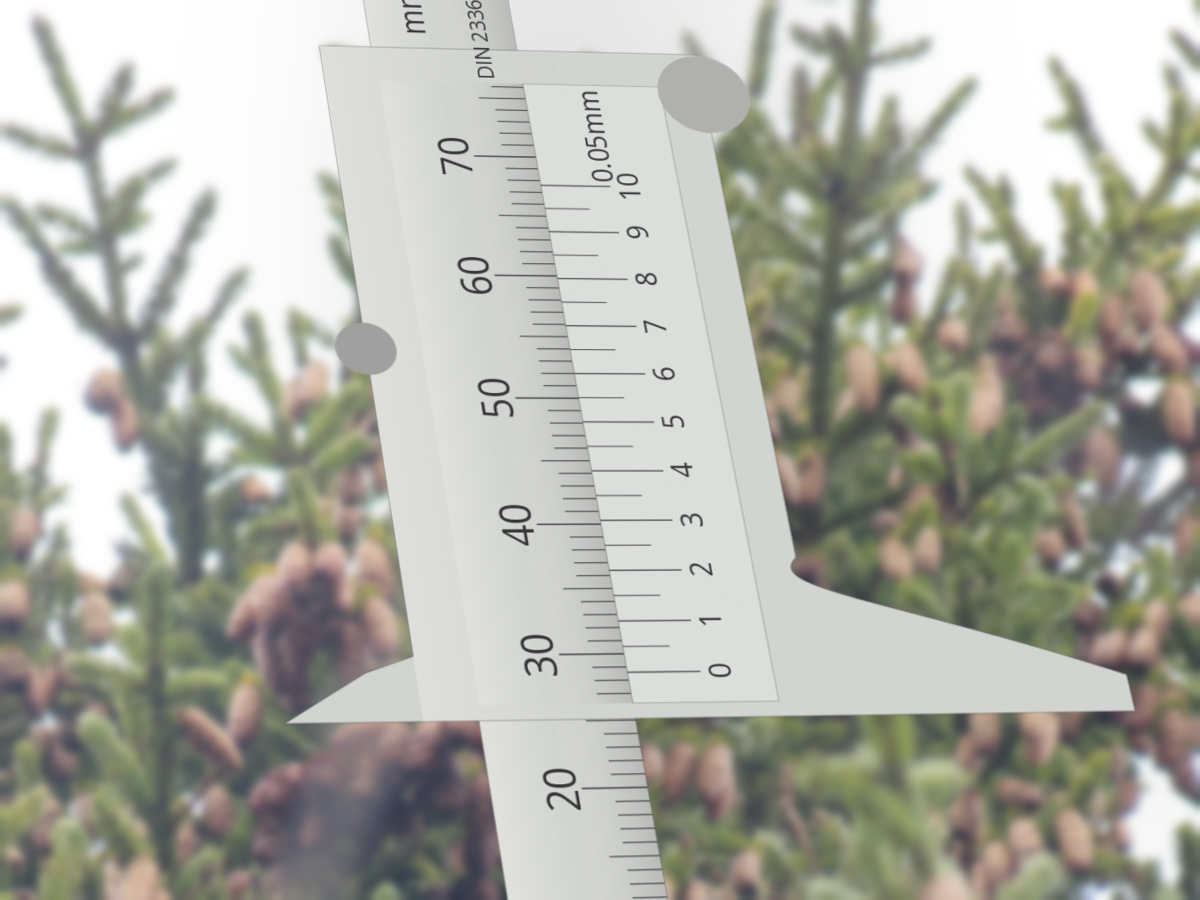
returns 28.6,mm
